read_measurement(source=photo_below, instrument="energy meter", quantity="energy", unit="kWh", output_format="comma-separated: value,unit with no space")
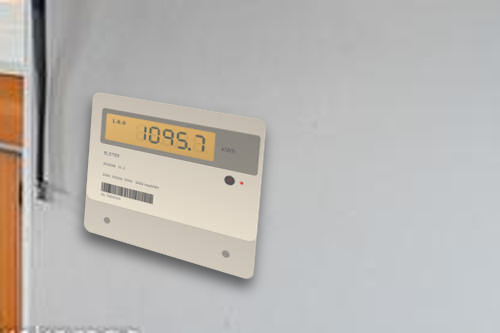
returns 1095.7,kWh
